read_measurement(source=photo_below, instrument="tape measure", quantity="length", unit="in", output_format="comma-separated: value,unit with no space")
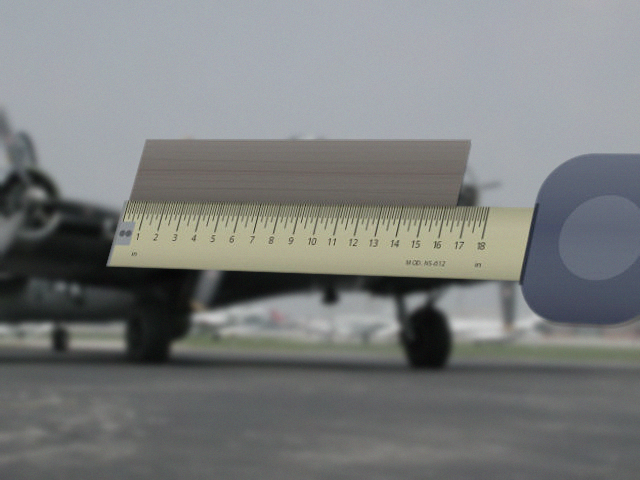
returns 16.5,in
